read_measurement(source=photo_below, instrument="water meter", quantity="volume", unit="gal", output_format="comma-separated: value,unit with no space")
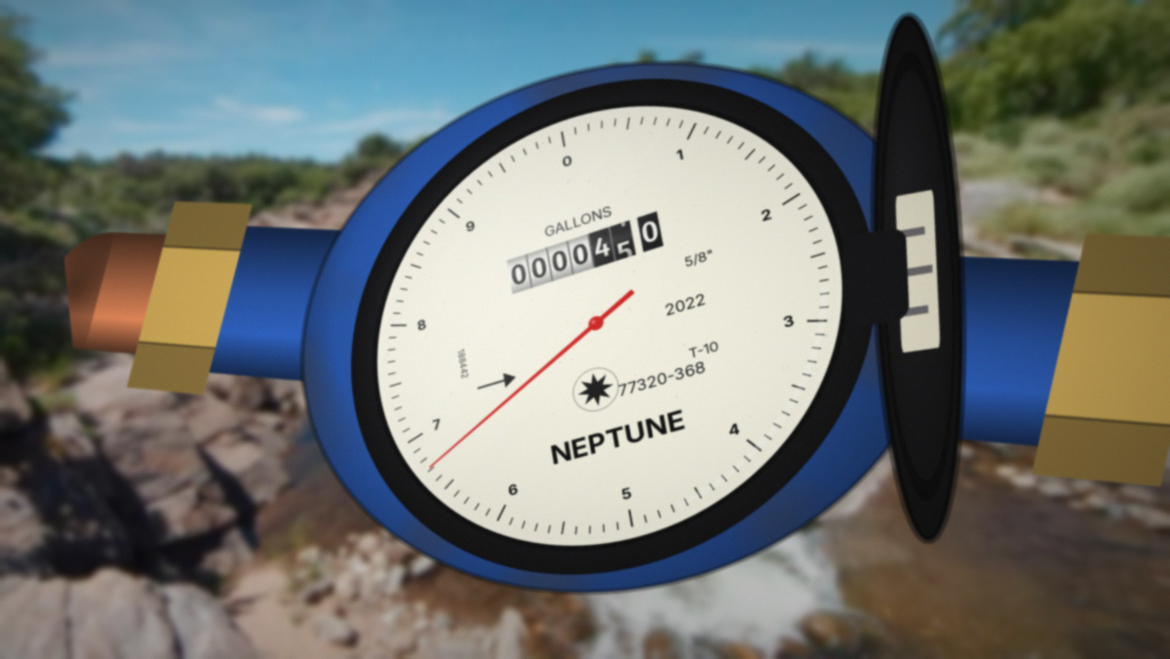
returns 446.7,gal
